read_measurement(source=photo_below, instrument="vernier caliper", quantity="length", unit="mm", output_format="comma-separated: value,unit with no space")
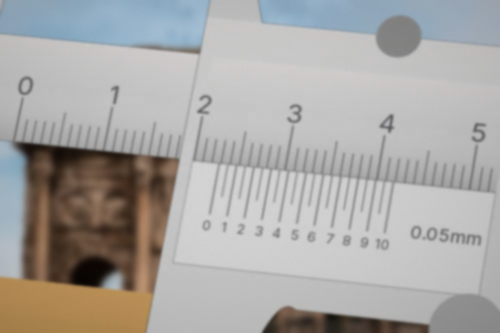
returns 22.8,mm
